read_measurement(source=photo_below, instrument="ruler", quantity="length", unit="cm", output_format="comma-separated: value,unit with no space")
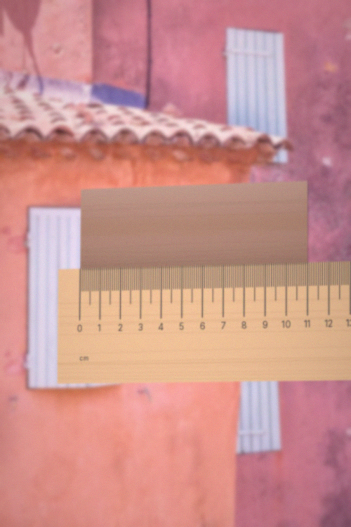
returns 11,cm
